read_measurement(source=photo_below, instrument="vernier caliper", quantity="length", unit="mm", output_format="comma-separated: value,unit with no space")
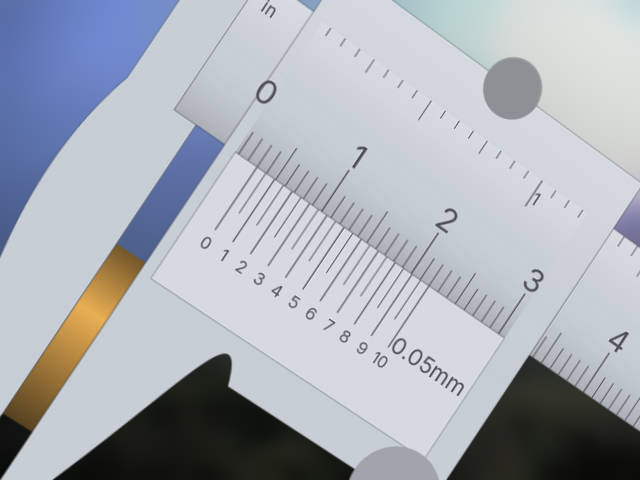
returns 3.0,mm
